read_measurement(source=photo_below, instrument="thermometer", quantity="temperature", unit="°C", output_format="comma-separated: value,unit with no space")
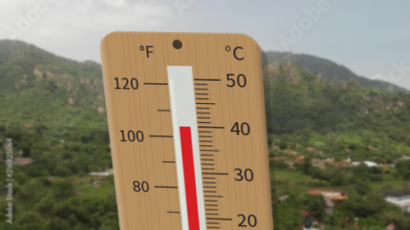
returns 40,°C
